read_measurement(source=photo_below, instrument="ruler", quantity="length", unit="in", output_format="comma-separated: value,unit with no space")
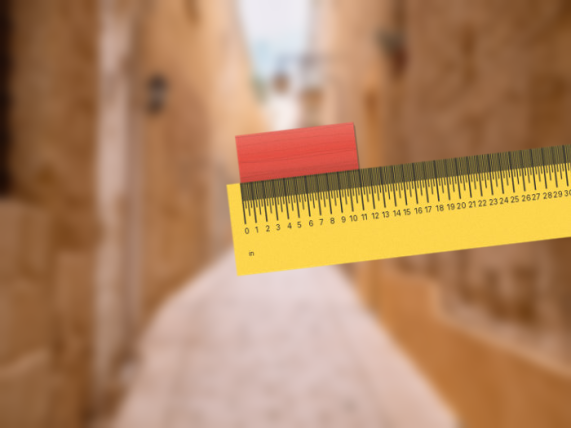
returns 11,in
